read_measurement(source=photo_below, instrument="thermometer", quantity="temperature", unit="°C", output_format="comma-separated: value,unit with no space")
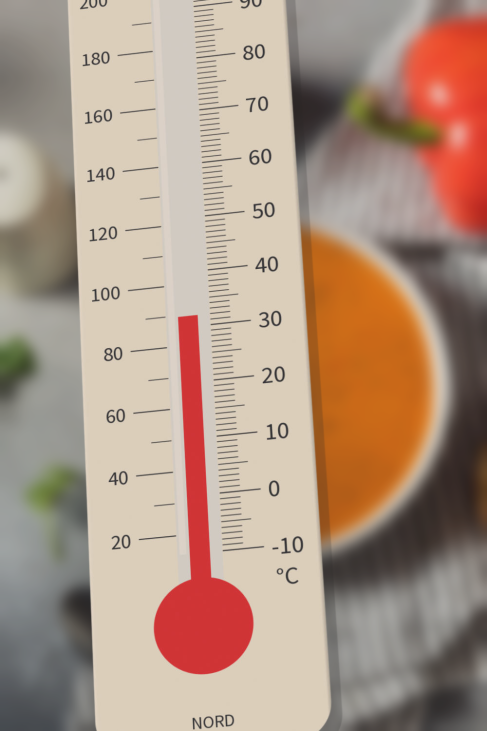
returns 32,°C
